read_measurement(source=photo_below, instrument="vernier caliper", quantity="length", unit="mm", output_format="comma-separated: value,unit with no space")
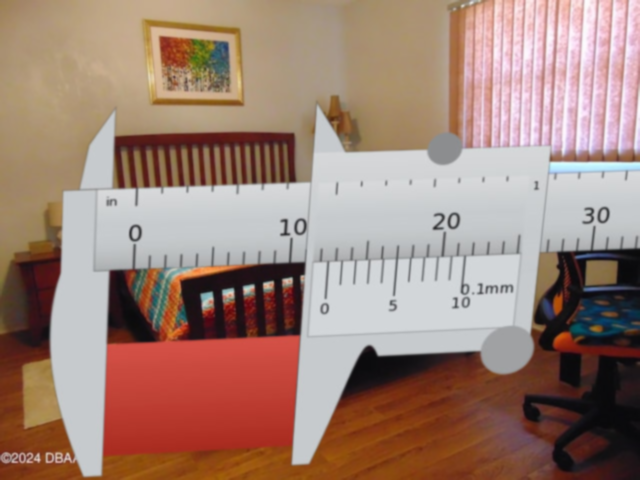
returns 12.5,mm
